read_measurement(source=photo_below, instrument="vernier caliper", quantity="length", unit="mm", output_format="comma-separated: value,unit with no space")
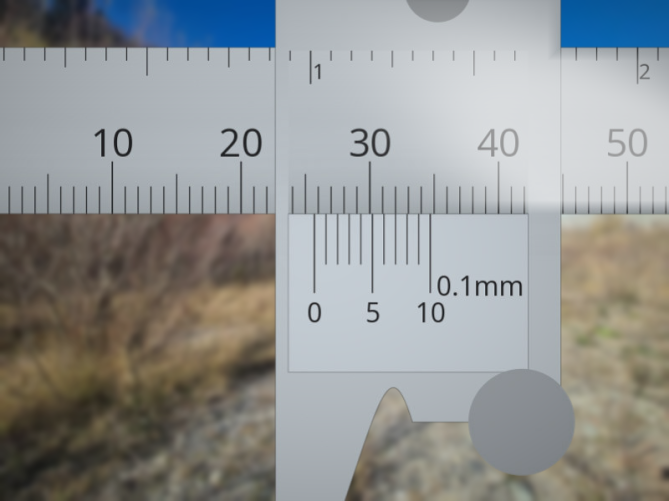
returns 25.7,mm
